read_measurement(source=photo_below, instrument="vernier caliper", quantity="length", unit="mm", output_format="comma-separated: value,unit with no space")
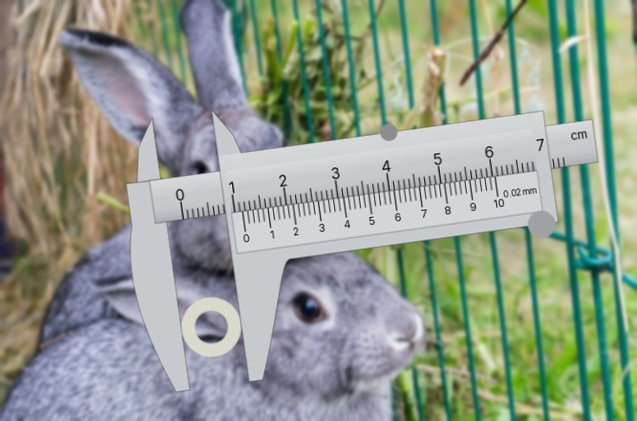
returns 11.5,mm
